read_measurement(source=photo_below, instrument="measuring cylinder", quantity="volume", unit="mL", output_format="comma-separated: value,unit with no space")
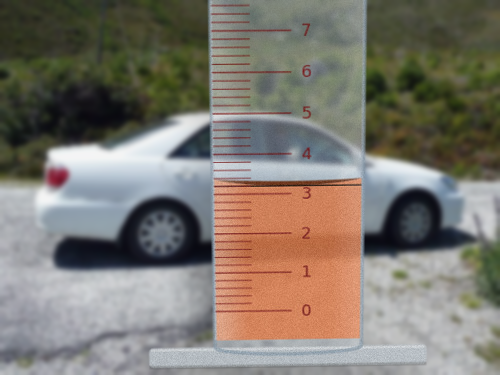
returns 3.2,mL
